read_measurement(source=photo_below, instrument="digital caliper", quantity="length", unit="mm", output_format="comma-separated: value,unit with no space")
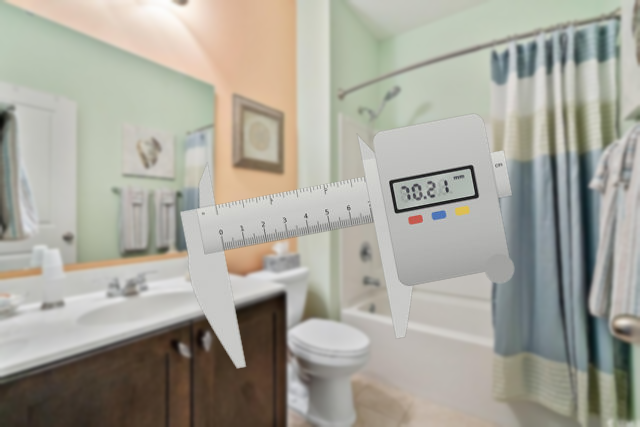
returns 70.21,mm
